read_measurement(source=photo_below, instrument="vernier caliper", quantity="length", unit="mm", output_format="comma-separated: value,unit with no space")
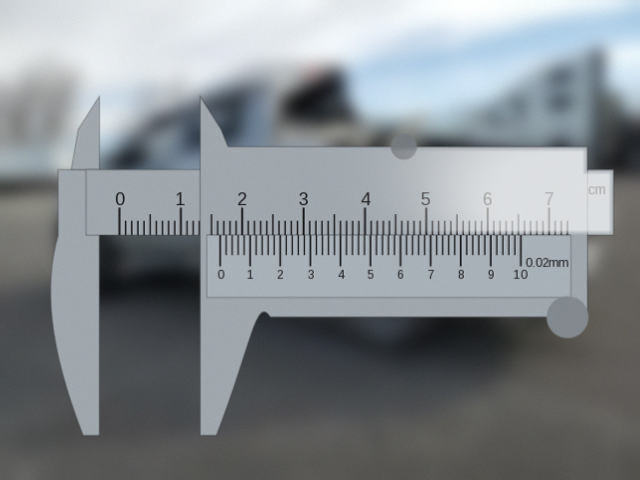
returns 16.4,mm
